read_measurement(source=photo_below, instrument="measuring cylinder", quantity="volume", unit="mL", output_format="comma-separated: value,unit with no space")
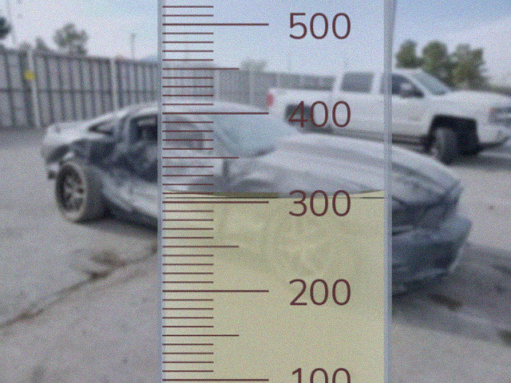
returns 305,mL
